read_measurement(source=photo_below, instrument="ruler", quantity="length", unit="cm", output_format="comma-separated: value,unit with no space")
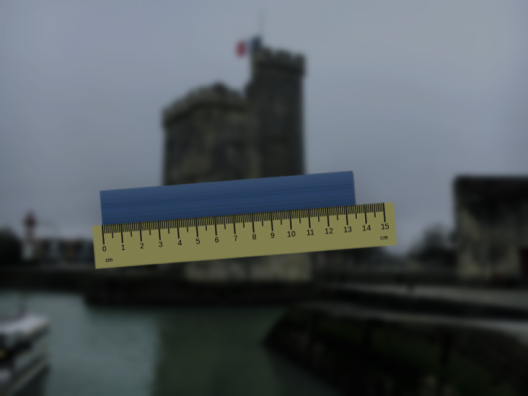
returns 13.5,cm
